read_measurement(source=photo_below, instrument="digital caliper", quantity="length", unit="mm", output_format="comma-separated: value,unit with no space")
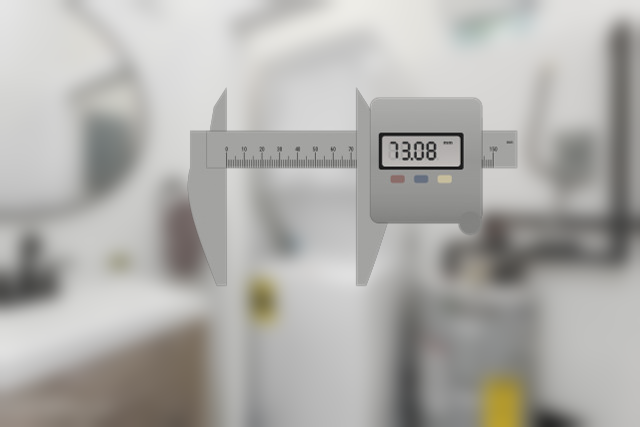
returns 73.08,mm
